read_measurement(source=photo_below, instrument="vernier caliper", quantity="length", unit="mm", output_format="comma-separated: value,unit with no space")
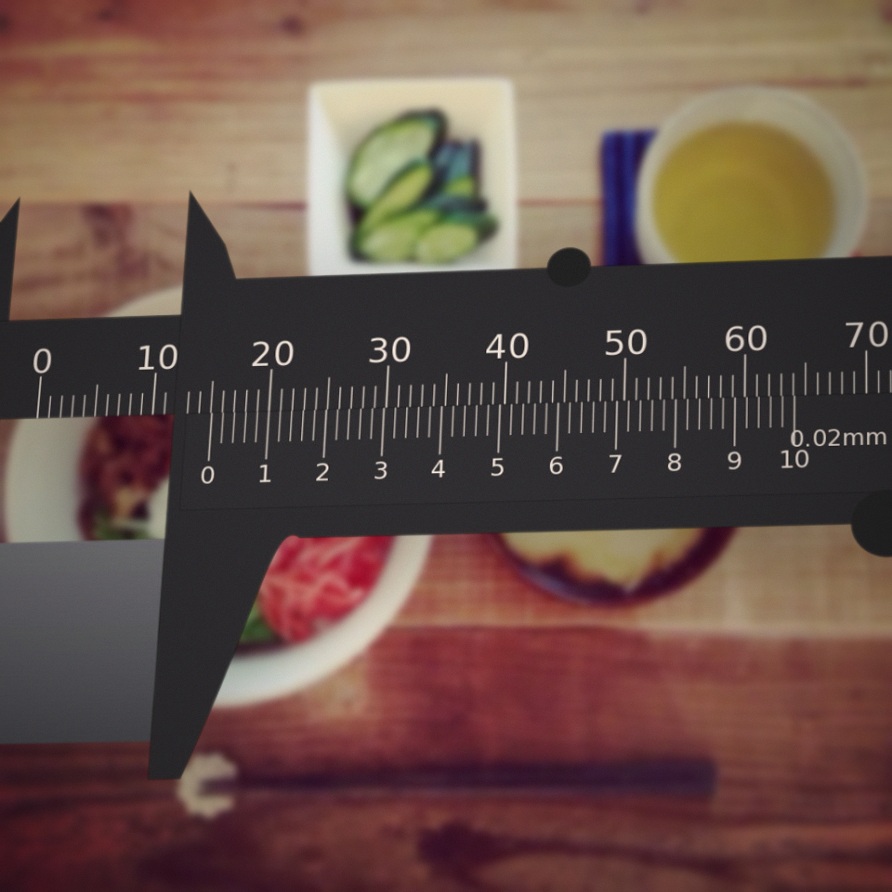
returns 15.1,mm
